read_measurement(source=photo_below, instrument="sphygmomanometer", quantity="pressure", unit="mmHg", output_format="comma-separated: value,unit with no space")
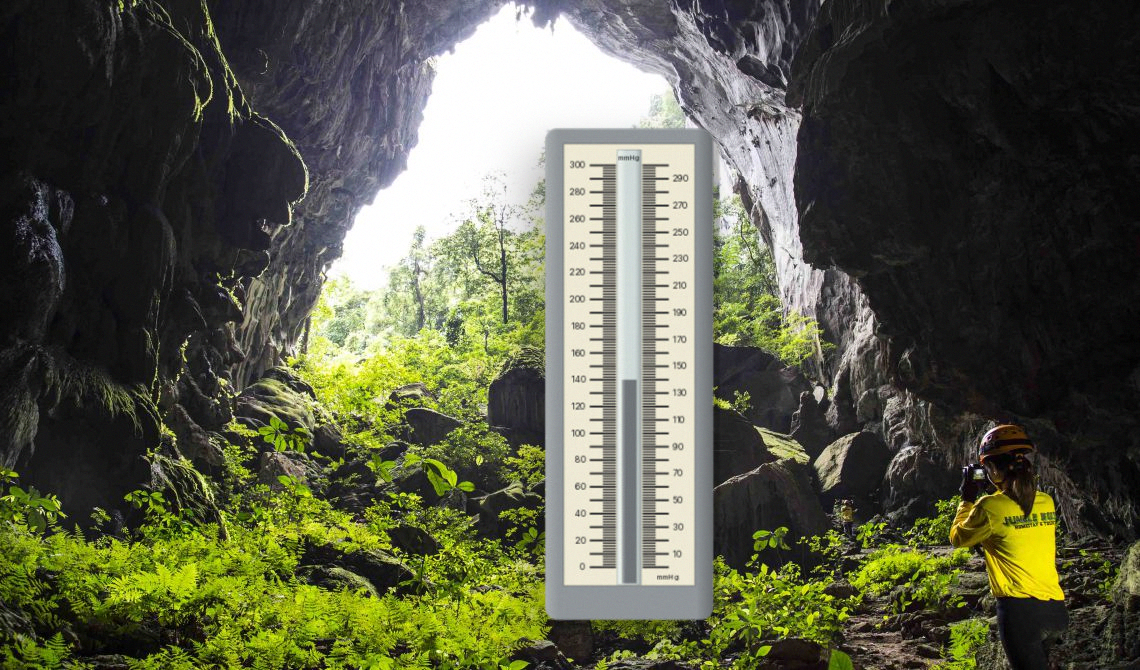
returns 140,mmHg
